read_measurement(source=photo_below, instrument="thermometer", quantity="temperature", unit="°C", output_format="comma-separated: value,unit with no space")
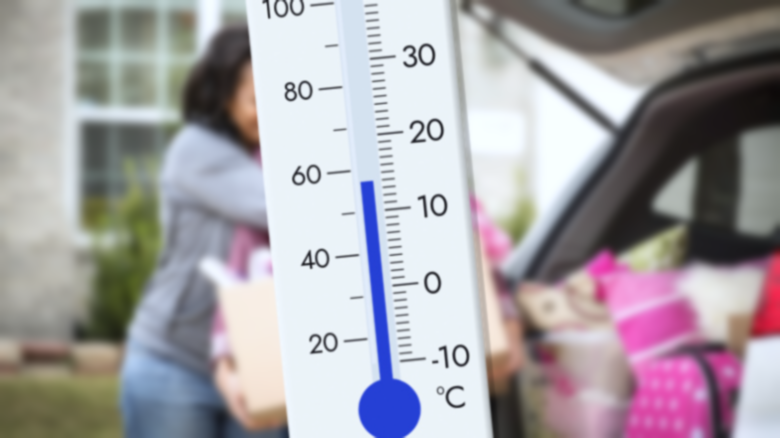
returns 14,°C
